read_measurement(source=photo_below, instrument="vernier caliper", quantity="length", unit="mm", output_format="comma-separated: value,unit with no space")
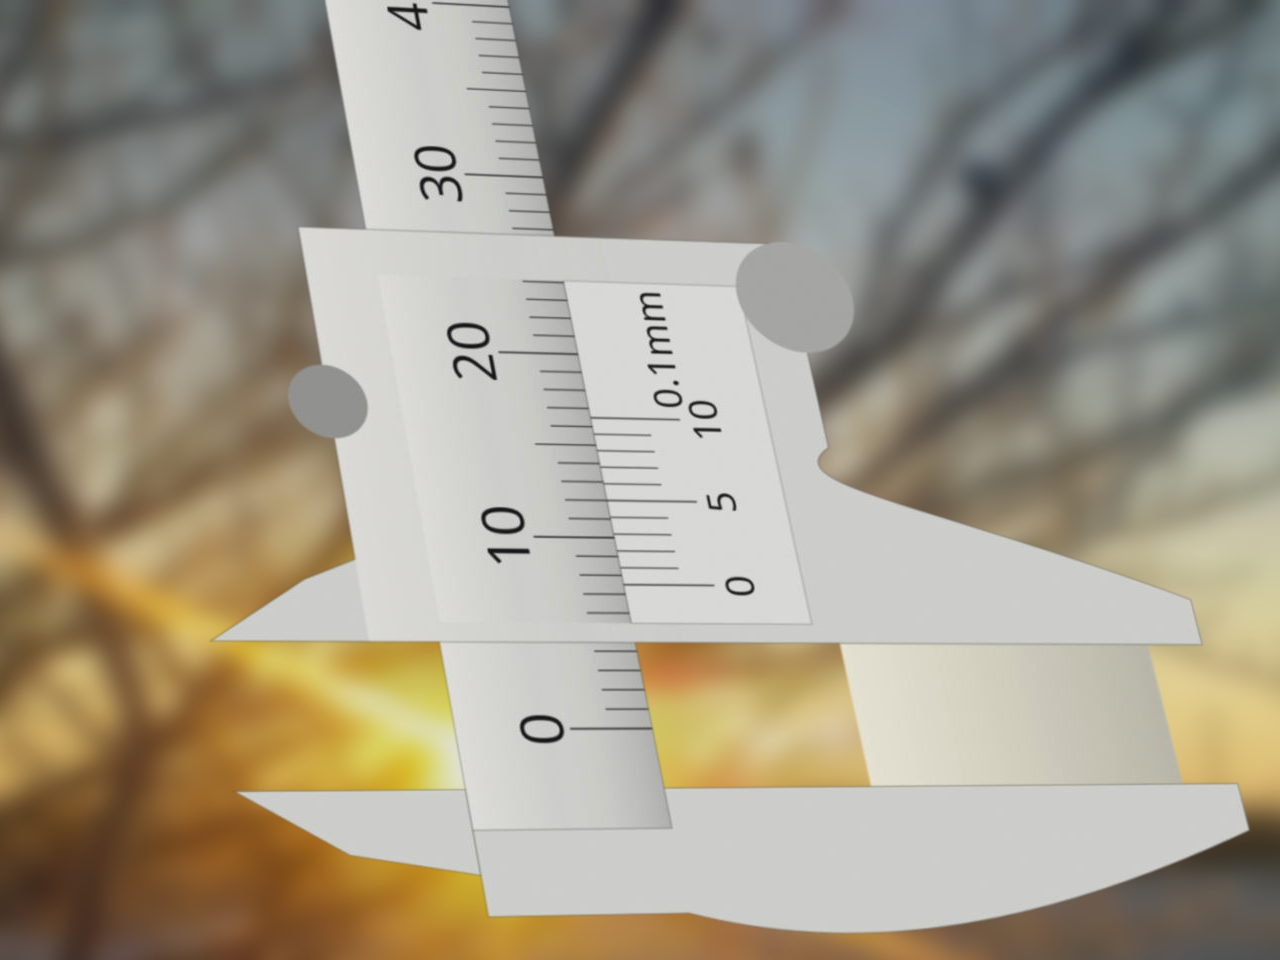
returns 7.5,mm
